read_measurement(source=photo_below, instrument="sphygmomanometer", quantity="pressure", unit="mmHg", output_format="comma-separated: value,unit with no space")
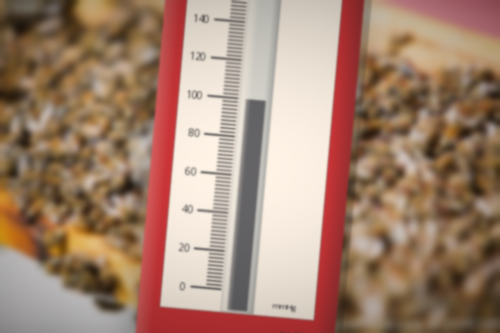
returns 100,mmHg
